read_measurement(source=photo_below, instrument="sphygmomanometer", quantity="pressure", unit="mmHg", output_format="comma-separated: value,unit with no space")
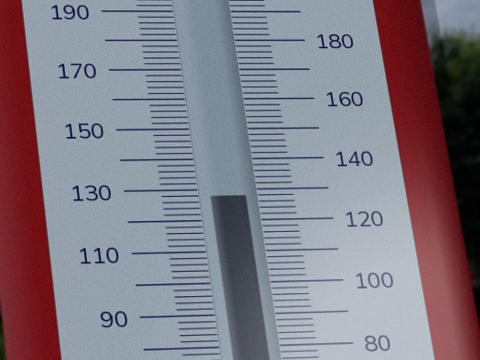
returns 128,mmHg
